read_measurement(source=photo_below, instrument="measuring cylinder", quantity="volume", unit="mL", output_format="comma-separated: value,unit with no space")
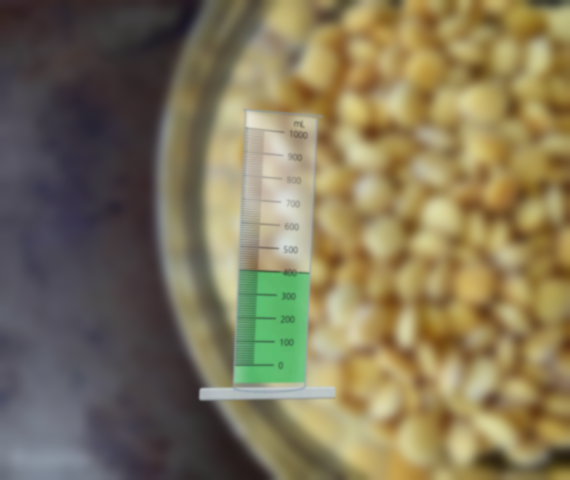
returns 400,mL
